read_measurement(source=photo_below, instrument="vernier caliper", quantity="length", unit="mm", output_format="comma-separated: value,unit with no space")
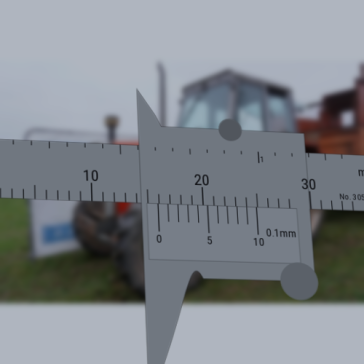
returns 15.9,mm
